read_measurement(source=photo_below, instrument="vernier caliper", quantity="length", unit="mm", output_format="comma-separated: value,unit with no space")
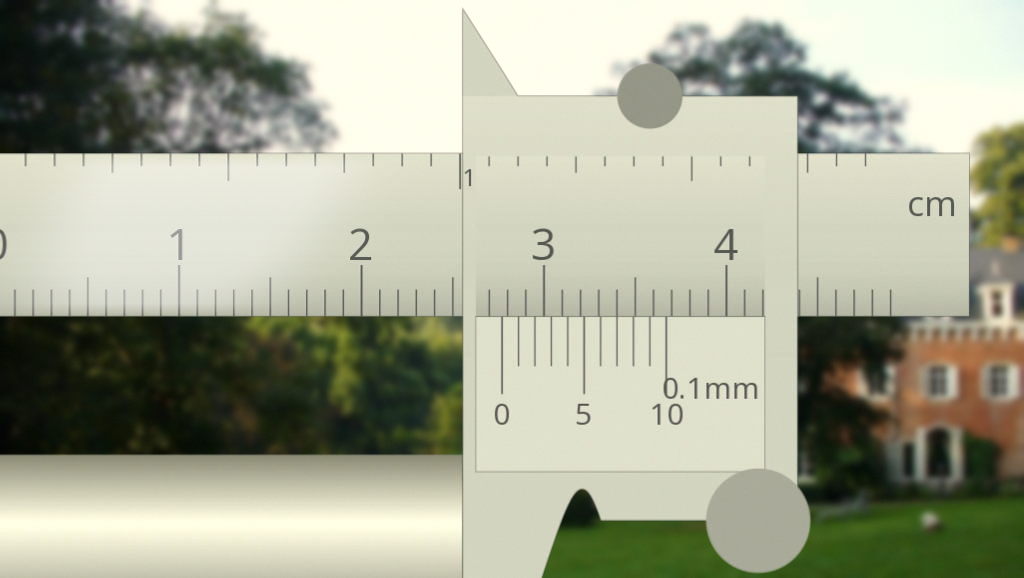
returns 27.7,mm
